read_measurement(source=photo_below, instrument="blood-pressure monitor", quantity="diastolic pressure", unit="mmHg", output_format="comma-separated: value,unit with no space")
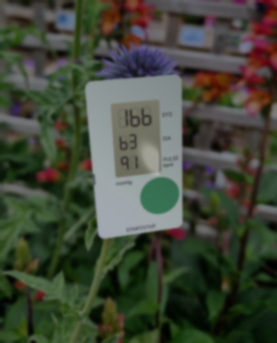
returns 63,mmHg
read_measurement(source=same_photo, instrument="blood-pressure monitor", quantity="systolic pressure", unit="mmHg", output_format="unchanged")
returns 166,mmHg
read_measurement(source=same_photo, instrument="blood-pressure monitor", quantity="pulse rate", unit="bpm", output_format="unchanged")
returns 91,bpm
